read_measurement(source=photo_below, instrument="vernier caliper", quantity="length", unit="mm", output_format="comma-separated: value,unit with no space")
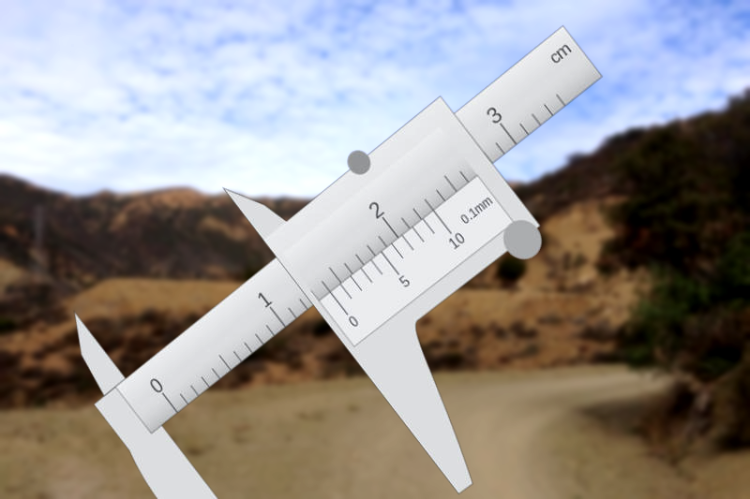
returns 14.0,mm
